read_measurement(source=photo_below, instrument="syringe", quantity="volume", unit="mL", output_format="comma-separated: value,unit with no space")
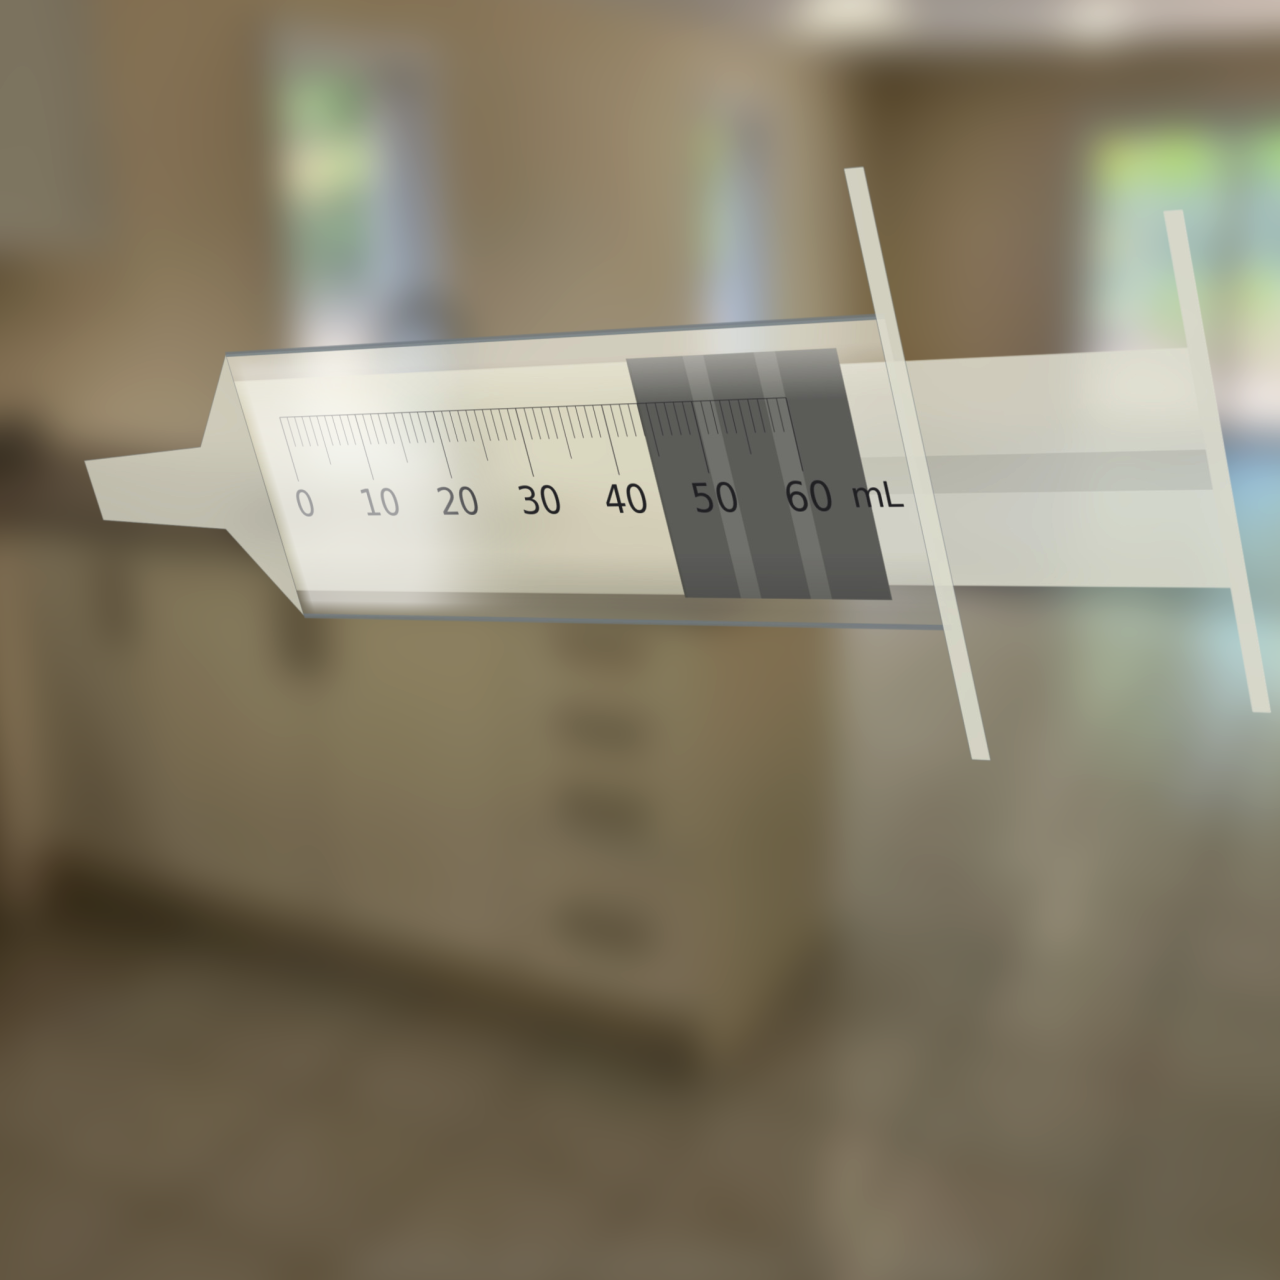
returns 44,mL
